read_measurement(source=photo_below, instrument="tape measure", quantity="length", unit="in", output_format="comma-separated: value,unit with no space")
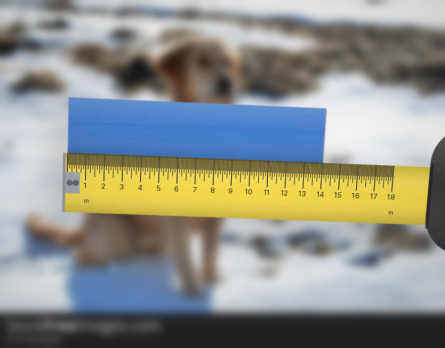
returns 14,in
